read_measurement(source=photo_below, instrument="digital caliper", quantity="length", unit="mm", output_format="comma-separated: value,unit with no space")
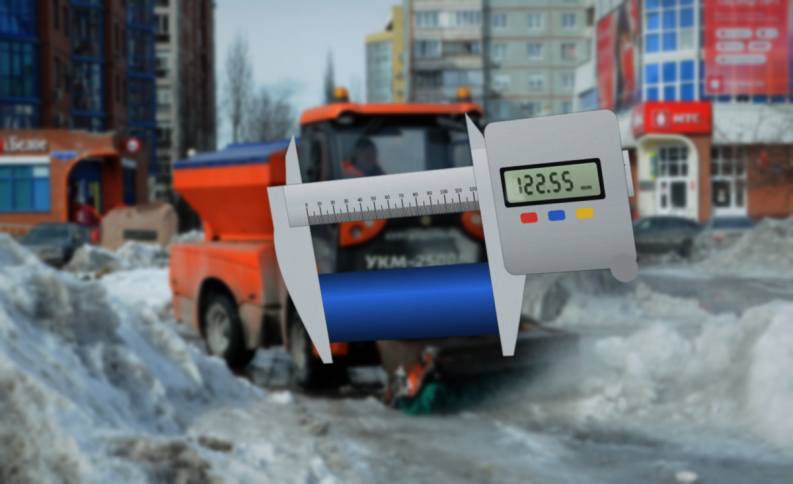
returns 122.55,mm
